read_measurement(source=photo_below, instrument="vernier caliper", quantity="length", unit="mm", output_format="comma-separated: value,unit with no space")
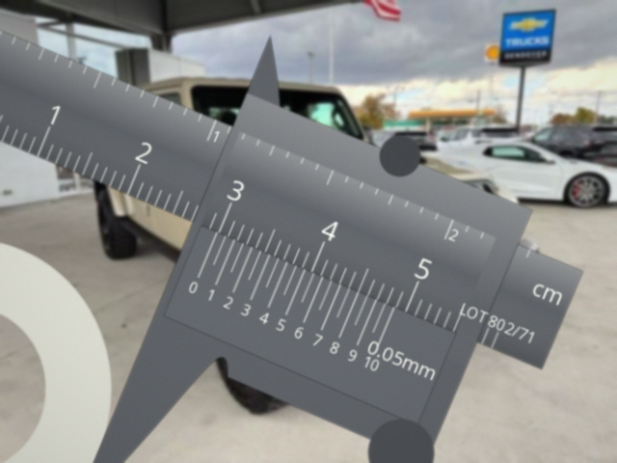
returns 29.8,mm
